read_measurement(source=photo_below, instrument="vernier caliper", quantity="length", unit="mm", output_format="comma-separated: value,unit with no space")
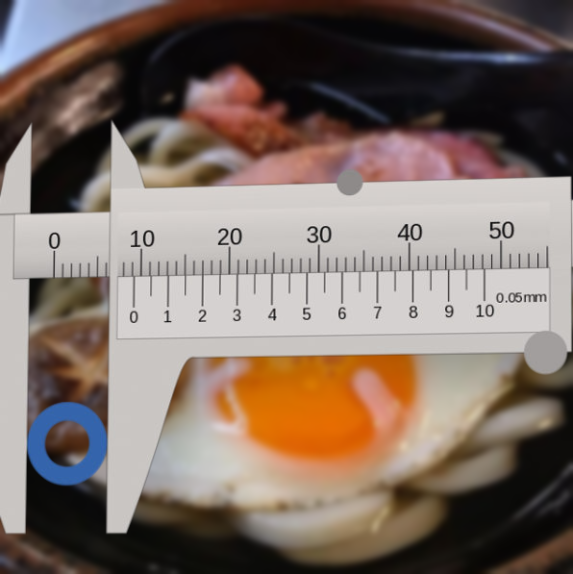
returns 9.2,mm
